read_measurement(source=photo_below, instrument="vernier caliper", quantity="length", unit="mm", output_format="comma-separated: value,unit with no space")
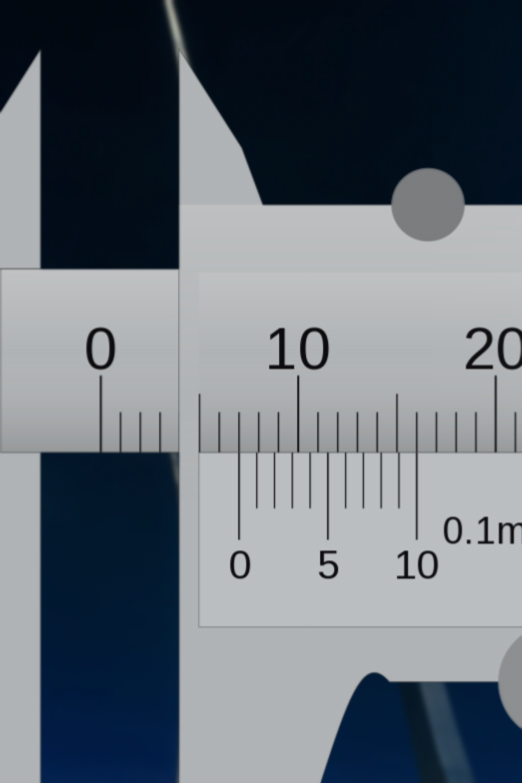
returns 7.0,mm
